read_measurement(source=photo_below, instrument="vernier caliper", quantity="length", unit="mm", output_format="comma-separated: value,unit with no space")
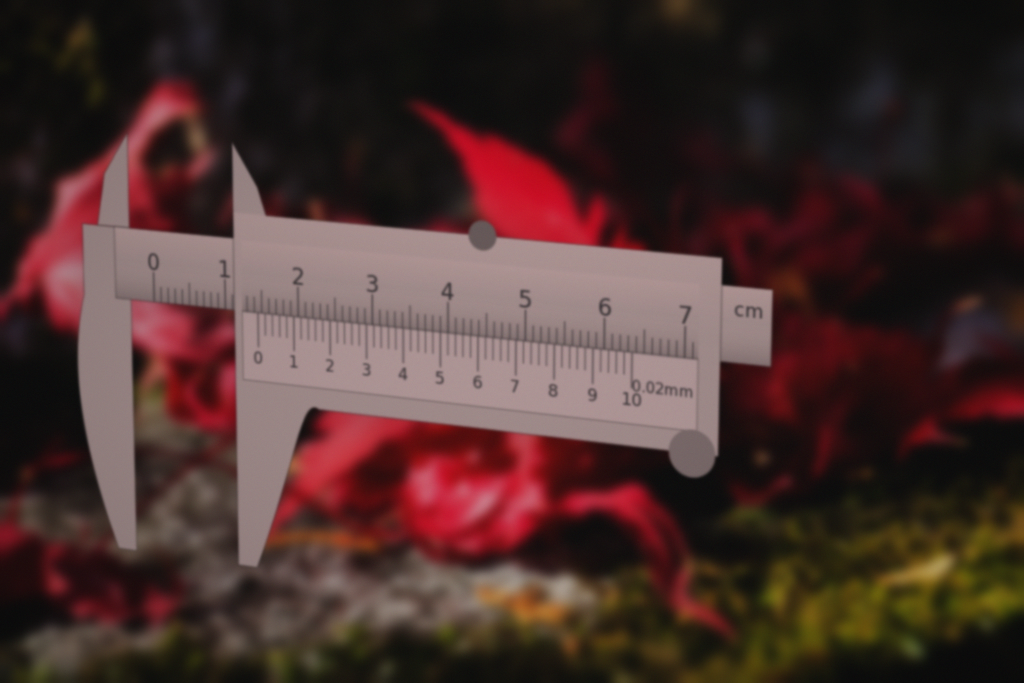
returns 14.5,mm
